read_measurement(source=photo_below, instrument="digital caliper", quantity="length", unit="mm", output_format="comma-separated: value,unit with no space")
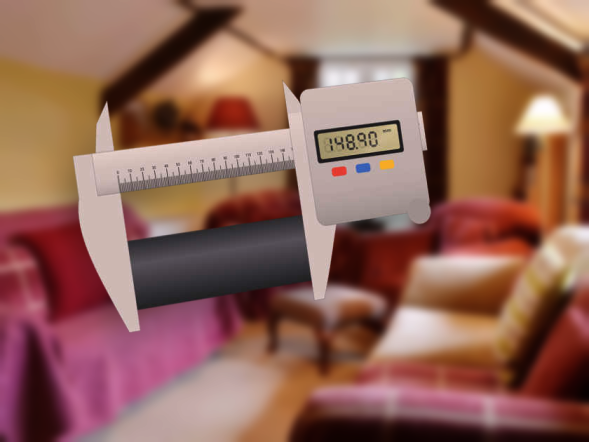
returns 148.90,mm
